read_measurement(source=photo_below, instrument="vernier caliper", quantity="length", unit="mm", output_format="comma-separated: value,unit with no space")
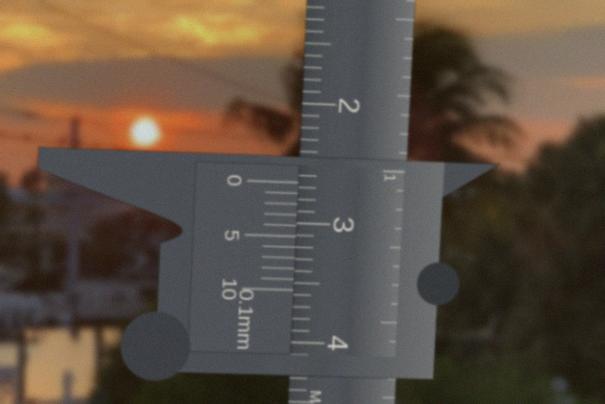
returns 26.6,mm
